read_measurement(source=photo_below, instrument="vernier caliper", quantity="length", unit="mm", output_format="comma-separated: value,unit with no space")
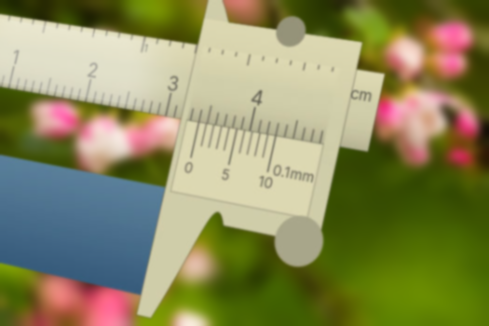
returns 34.0,mm
